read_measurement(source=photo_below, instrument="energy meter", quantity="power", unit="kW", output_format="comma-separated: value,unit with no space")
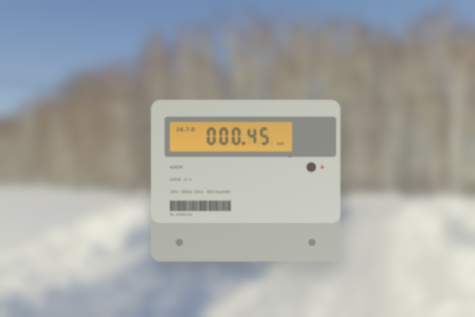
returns 0.45,kW
